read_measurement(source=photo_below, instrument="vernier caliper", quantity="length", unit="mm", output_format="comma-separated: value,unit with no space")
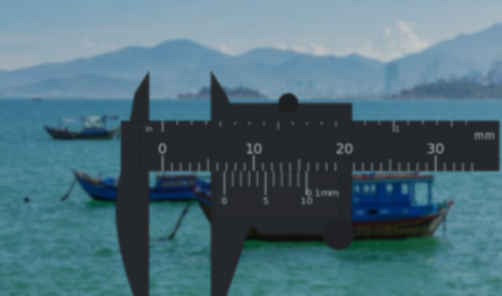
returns 6.8,mm
